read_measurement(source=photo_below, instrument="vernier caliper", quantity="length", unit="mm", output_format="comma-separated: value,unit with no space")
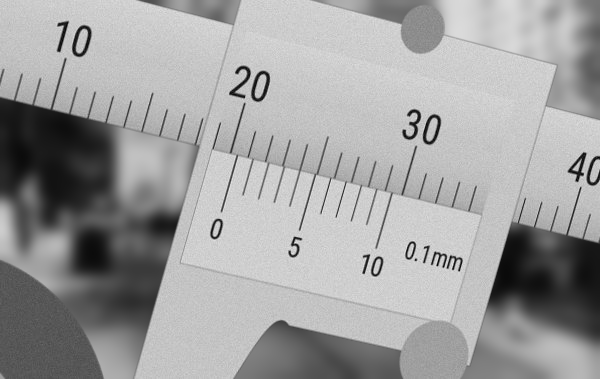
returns 20.4,mm
